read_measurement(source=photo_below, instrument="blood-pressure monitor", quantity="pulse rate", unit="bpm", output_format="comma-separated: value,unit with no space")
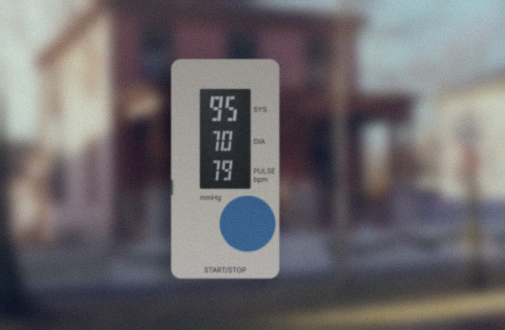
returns 79,bpm
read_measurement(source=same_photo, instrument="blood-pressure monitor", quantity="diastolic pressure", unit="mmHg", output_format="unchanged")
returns 70,mmHg
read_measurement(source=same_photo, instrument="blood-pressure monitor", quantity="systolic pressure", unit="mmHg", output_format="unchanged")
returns 95,mmHg
